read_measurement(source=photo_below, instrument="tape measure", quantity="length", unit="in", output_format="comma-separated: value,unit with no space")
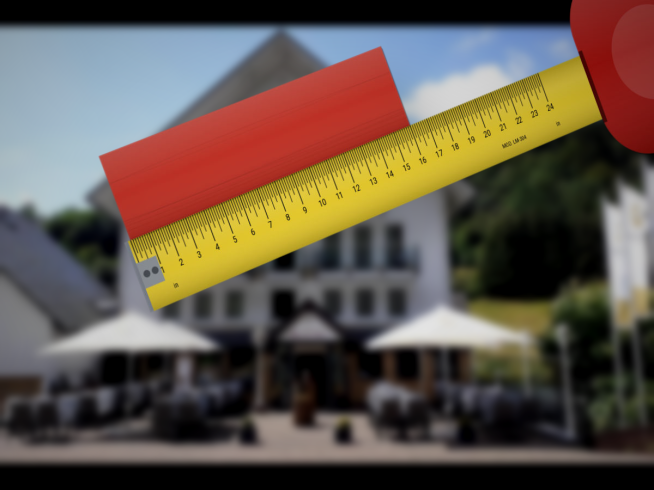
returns 16,in
